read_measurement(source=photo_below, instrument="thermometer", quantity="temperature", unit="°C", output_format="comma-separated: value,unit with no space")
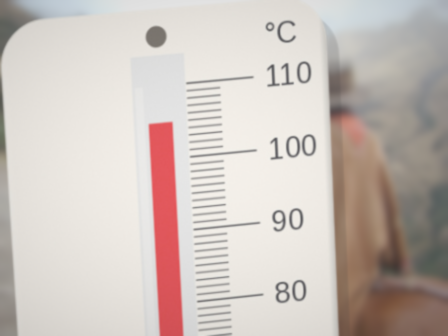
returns 105,°C
